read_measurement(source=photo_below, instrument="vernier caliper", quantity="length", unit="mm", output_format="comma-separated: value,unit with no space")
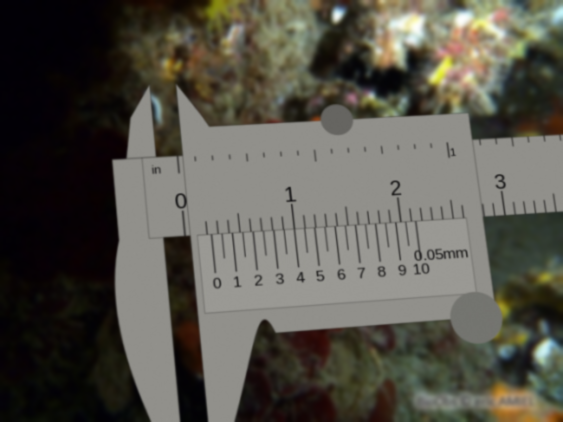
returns 2.4,mm
